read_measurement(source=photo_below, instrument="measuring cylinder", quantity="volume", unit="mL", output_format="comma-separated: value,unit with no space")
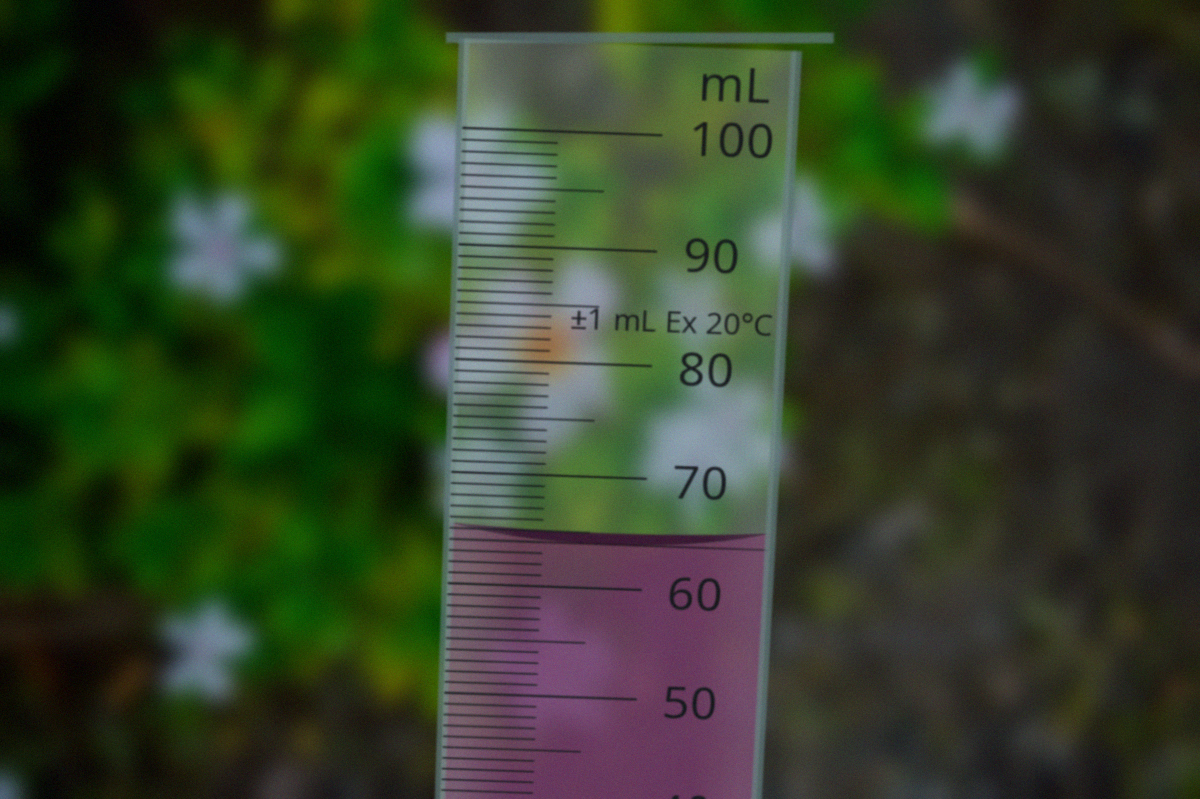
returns 64,mL
